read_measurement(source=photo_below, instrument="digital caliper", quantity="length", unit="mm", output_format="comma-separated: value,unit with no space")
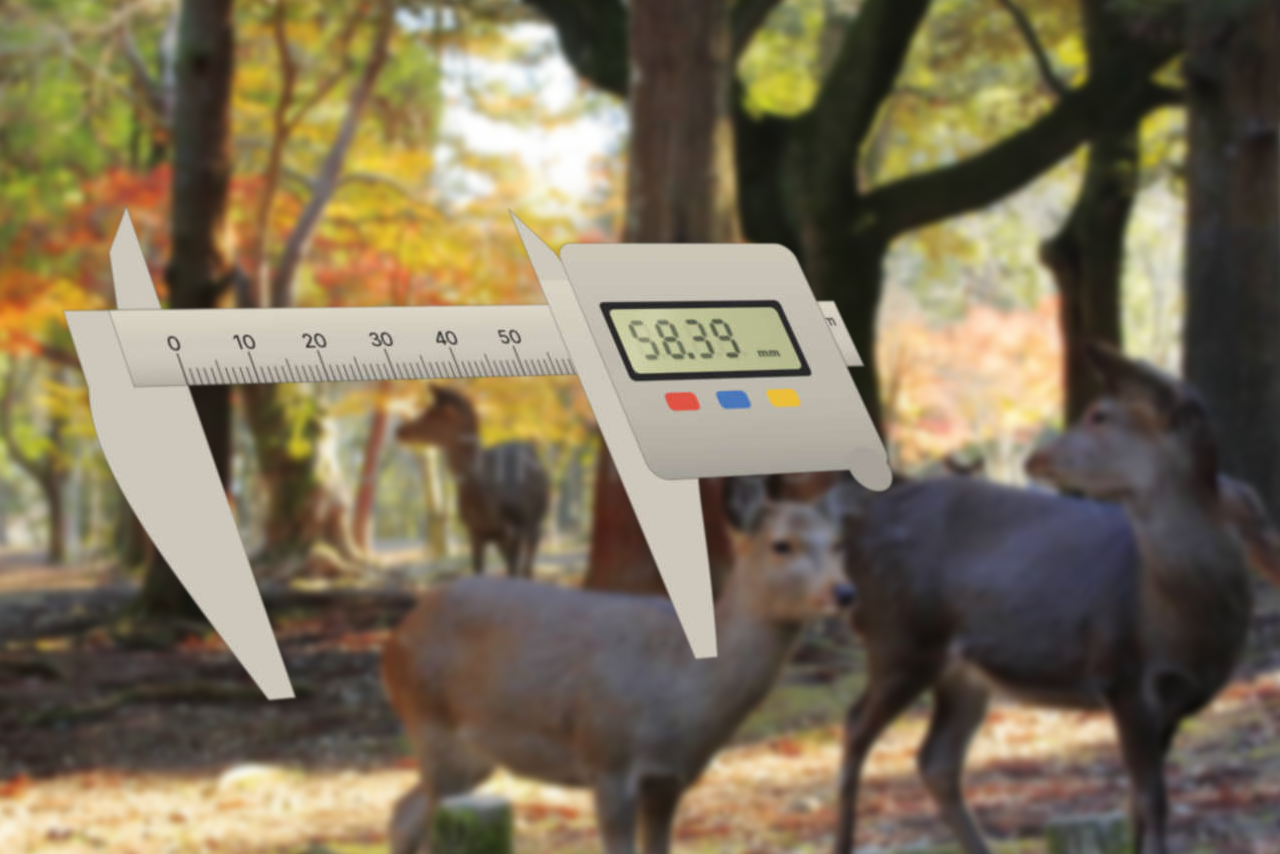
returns 58.39,mm
